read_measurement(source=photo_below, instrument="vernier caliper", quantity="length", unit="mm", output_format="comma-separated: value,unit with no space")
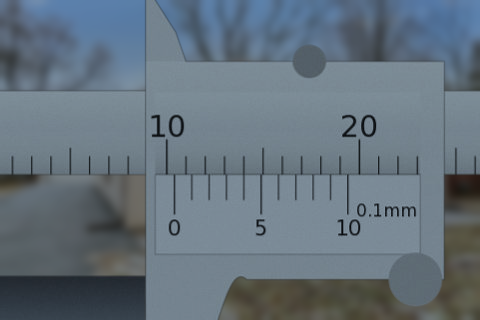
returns 10.4,mm
